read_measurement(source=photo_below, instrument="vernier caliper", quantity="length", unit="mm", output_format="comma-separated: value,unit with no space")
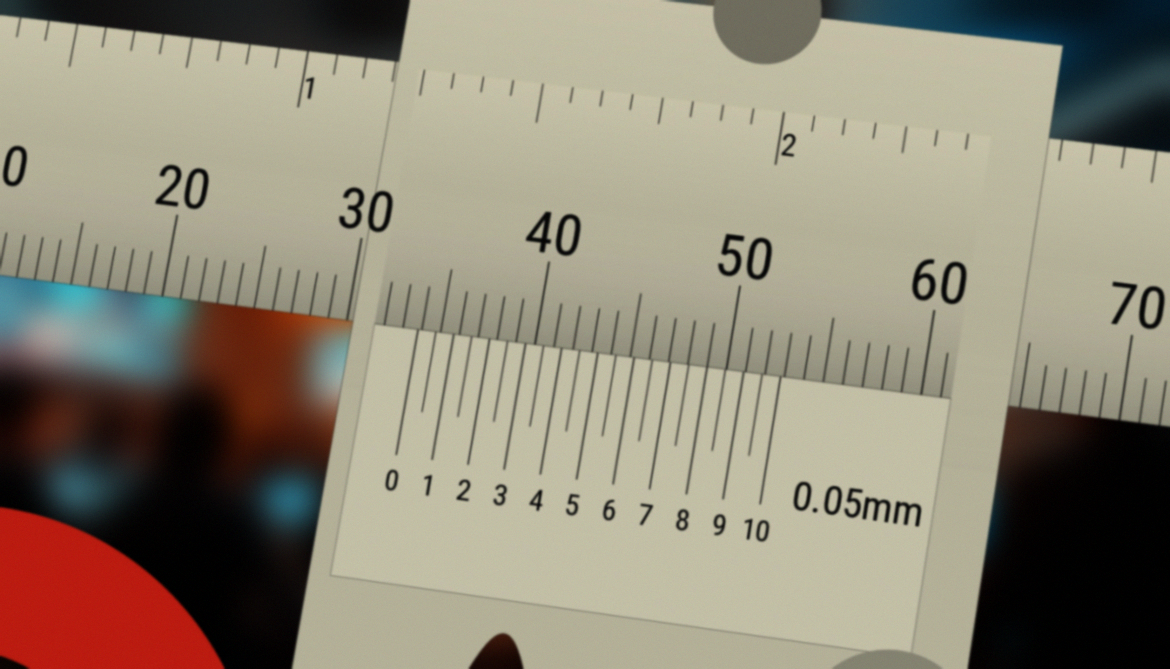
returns 33.8,mm
